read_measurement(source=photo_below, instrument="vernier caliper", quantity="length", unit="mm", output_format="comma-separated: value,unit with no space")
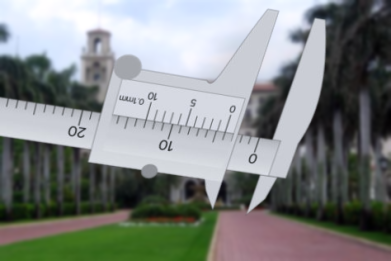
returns 4.0,mm
